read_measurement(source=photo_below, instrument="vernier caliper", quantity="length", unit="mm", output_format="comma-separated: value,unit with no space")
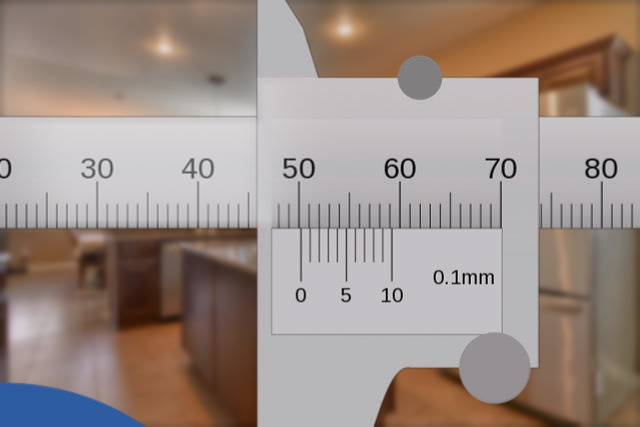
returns 50.2,mm
